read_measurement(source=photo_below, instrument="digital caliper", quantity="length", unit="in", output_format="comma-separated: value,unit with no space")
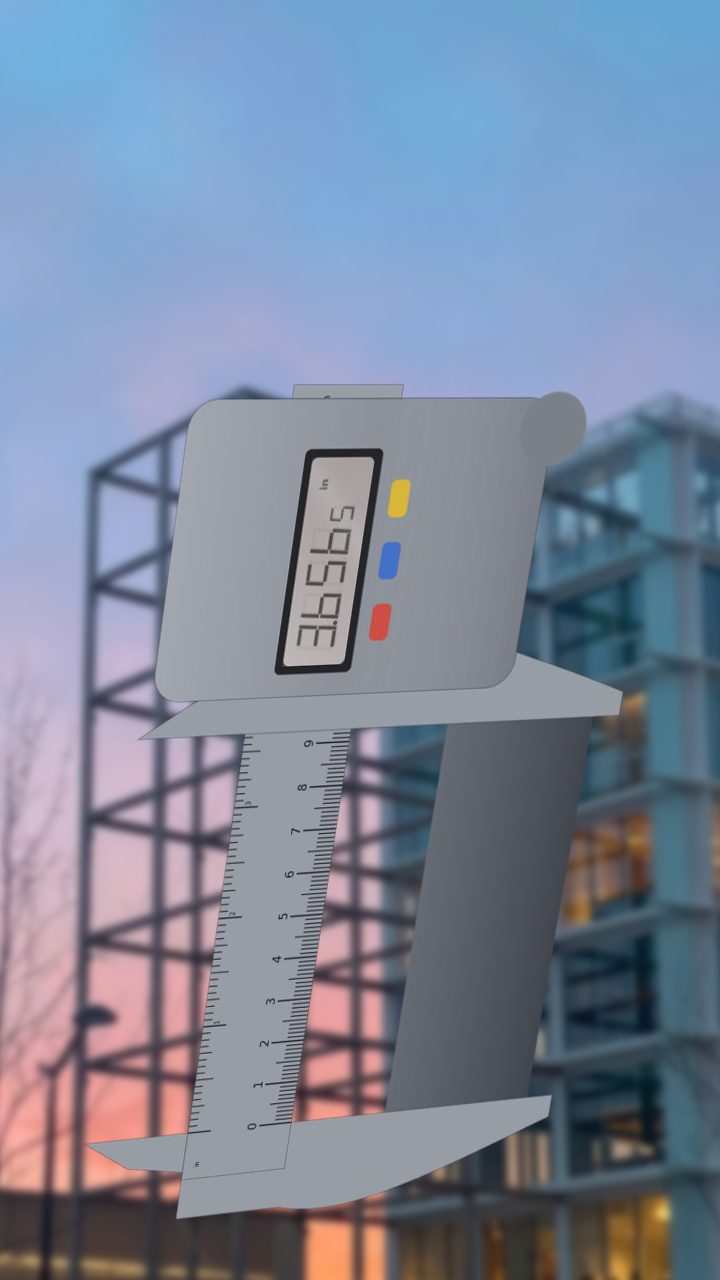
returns 3.6565,in
